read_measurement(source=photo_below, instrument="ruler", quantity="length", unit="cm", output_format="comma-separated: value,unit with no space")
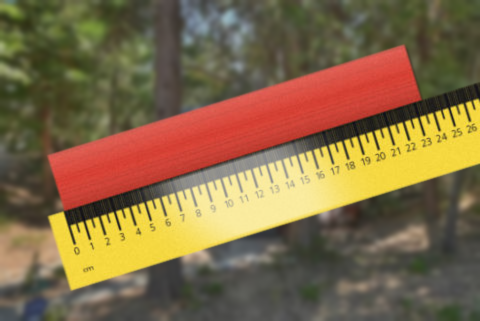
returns 23.5,cm
